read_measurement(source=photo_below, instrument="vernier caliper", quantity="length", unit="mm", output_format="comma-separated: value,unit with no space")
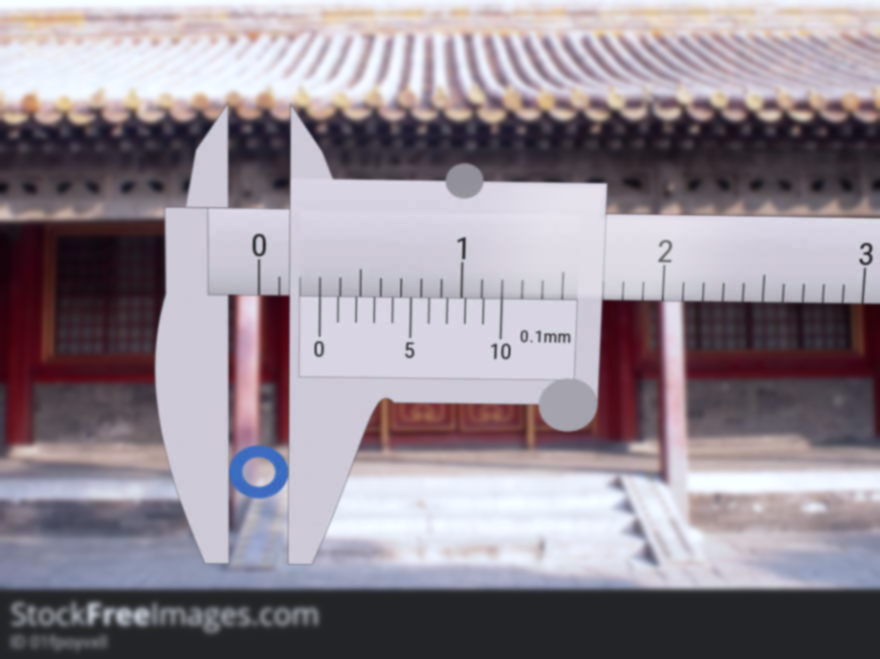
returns 3.0,mm
